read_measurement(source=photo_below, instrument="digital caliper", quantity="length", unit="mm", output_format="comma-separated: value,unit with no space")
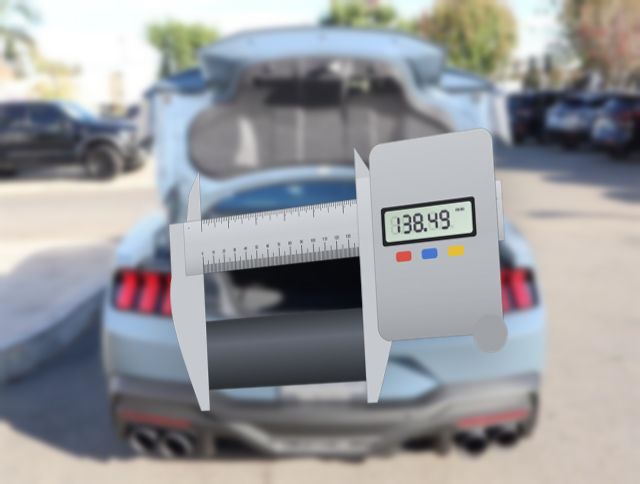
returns 138.49,mm
